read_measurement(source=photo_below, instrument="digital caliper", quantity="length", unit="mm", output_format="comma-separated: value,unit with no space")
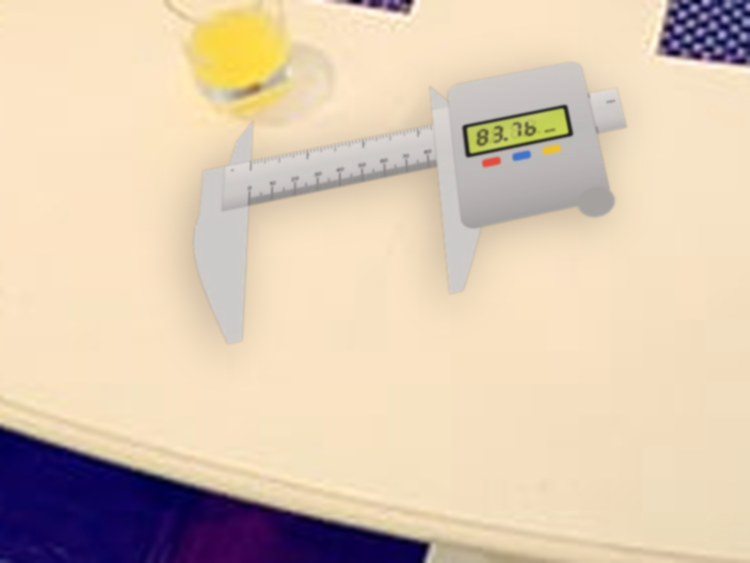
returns 83.76,mm
